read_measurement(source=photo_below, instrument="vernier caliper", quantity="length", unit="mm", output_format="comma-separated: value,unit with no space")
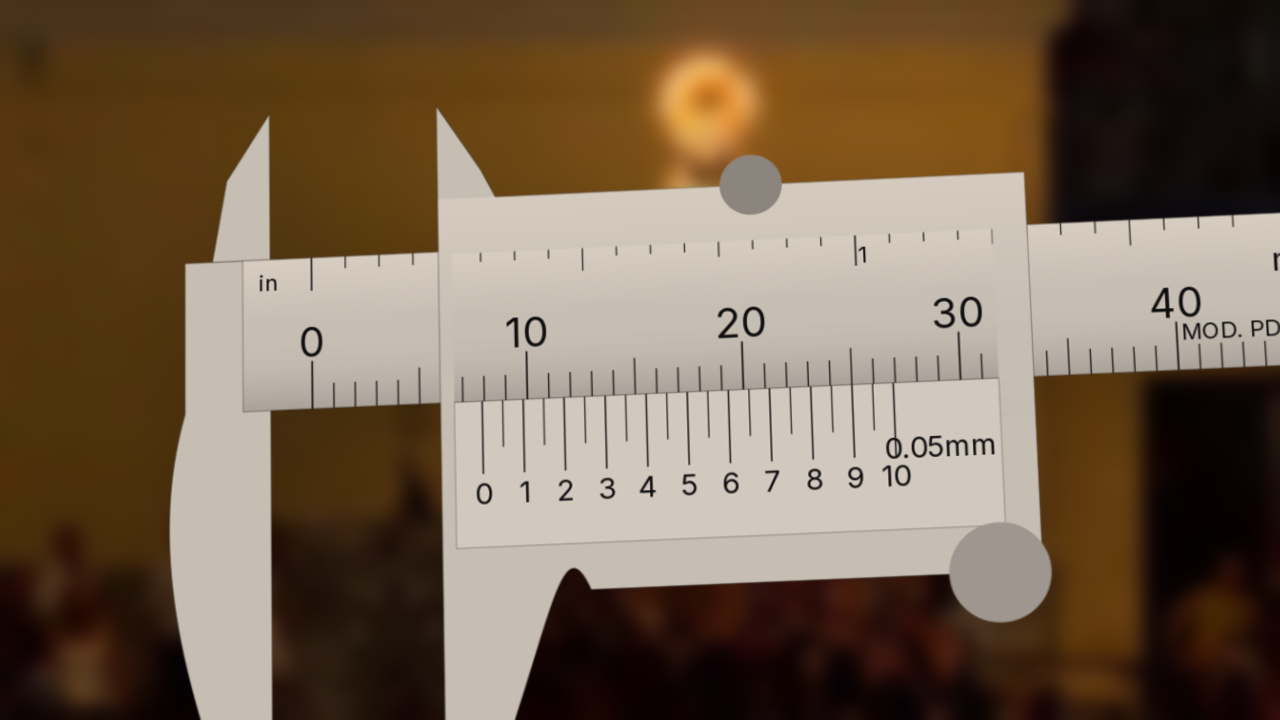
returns 7.9,mm
